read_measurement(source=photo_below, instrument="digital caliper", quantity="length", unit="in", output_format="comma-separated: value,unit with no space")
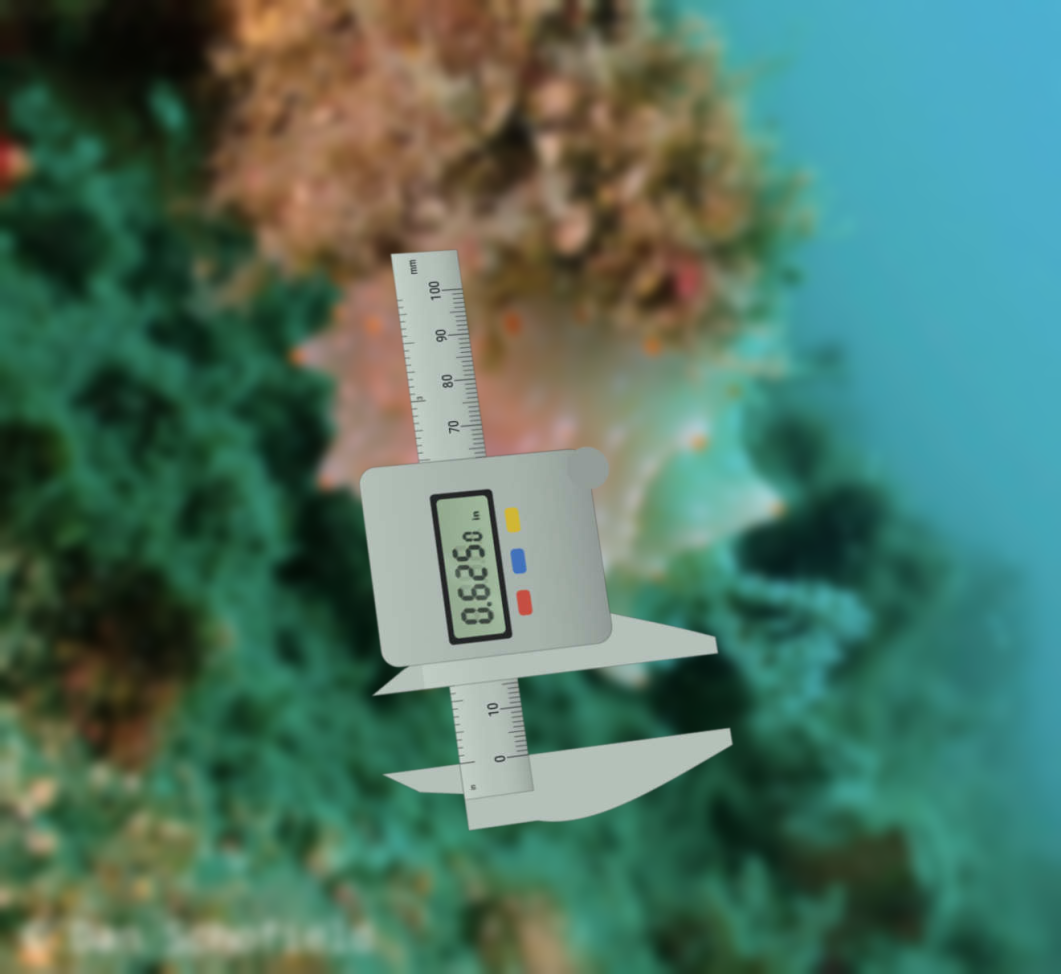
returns 0.6250,in
